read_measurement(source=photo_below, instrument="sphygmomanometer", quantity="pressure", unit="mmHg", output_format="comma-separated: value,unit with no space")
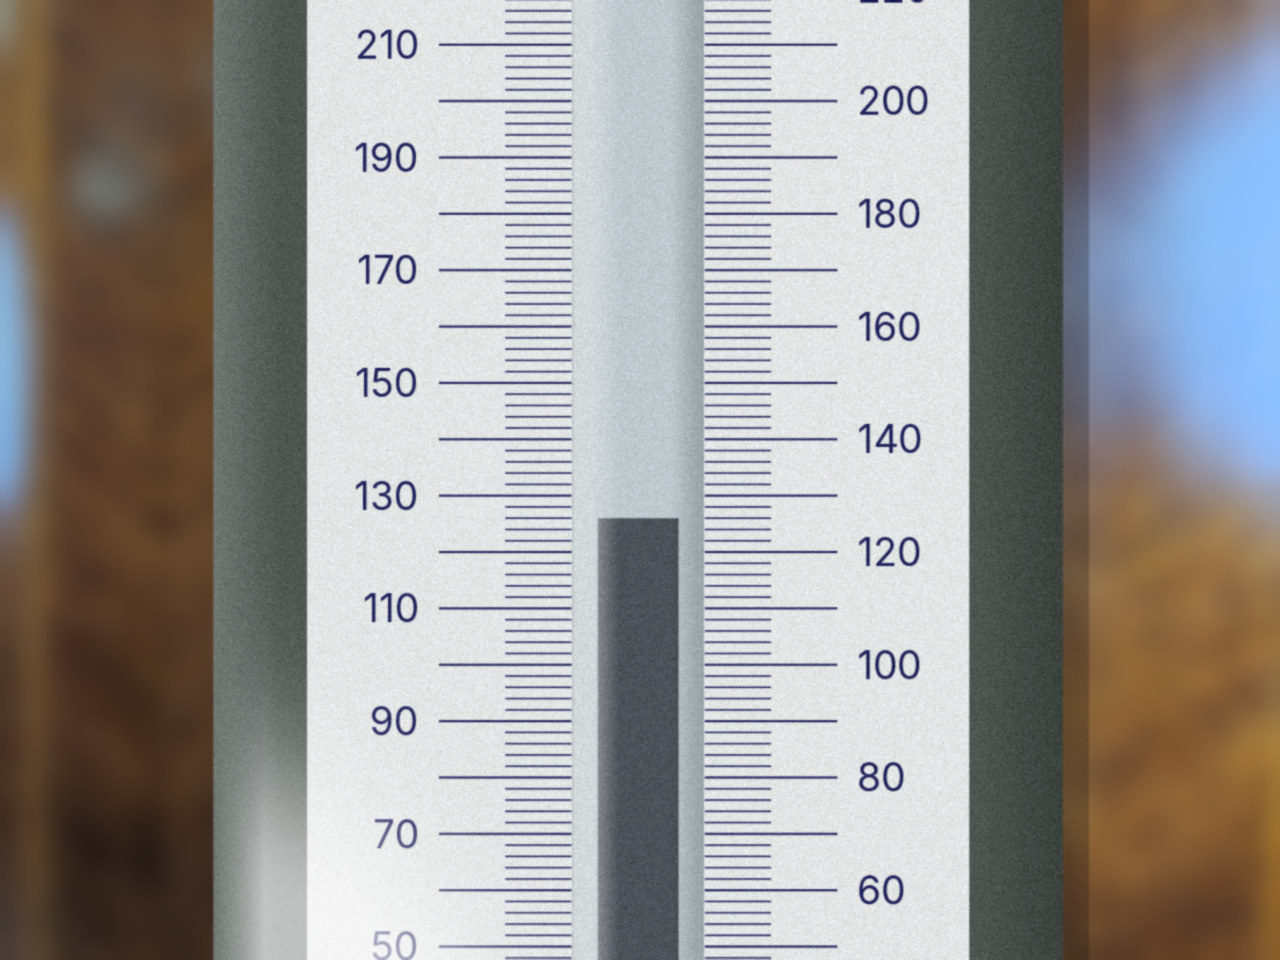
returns 126,mmHg
